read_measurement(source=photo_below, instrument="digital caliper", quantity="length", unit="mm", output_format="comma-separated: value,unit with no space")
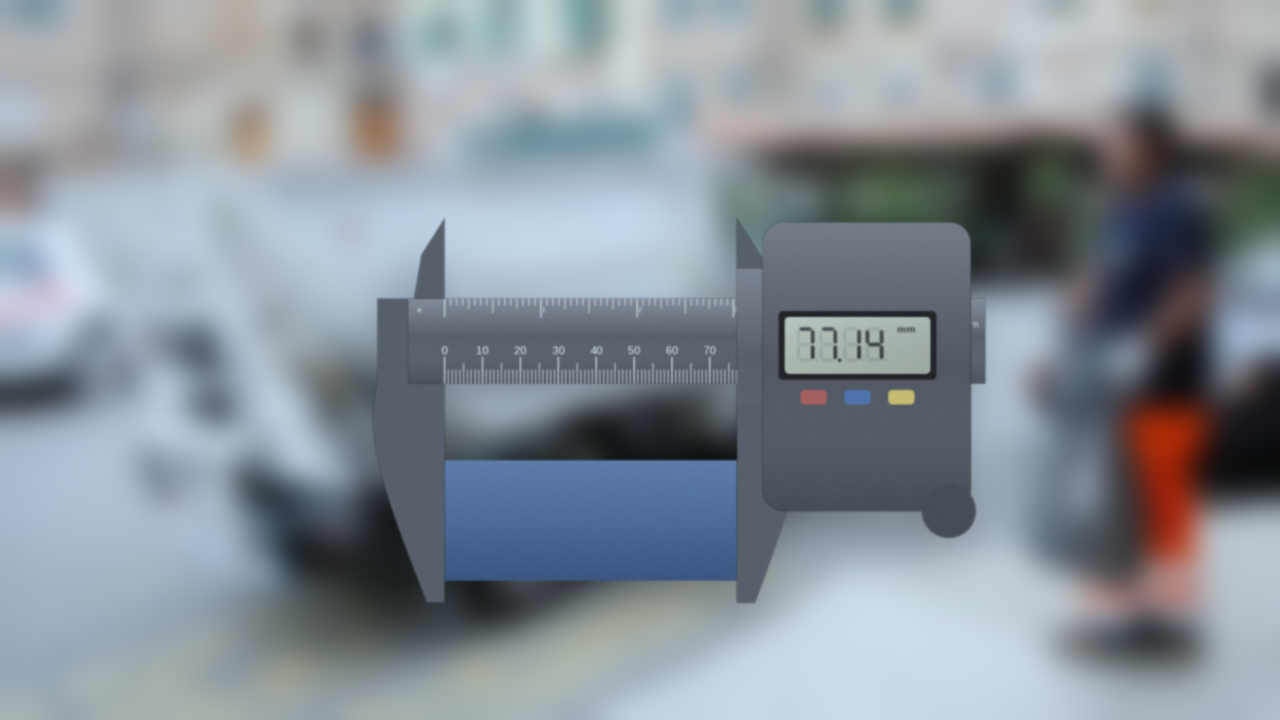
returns 77.14,mm
